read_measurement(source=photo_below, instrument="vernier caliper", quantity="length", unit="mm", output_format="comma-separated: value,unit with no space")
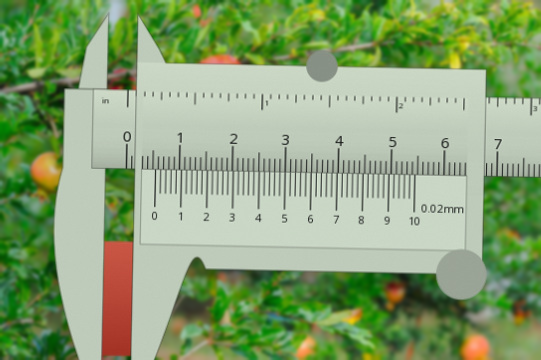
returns 5.5,mm
